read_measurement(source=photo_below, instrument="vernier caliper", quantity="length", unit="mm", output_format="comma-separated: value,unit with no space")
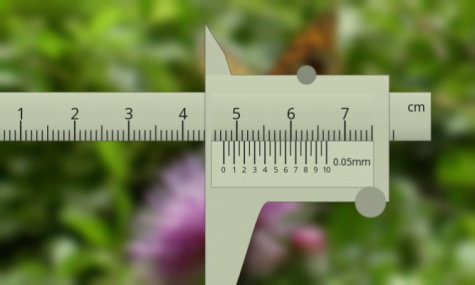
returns 47.6,mm
